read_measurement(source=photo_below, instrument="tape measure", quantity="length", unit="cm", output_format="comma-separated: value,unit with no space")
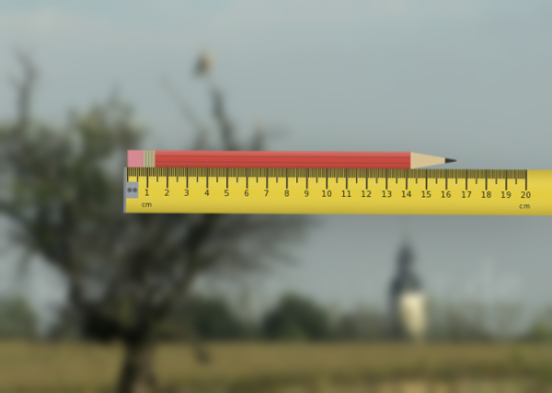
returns 16.5,cm
